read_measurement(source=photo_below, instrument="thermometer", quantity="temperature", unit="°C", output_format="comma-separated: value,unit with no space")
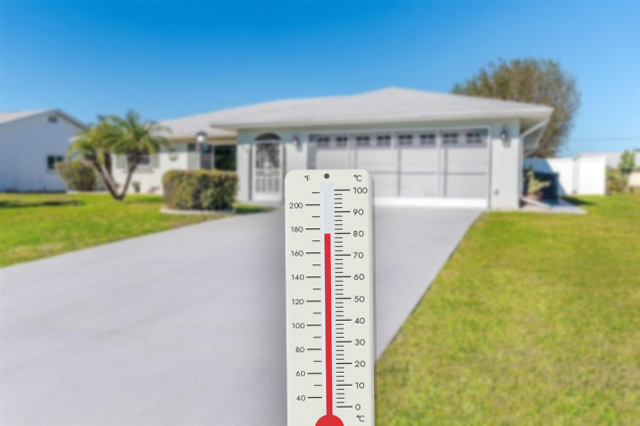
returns 80,°C
